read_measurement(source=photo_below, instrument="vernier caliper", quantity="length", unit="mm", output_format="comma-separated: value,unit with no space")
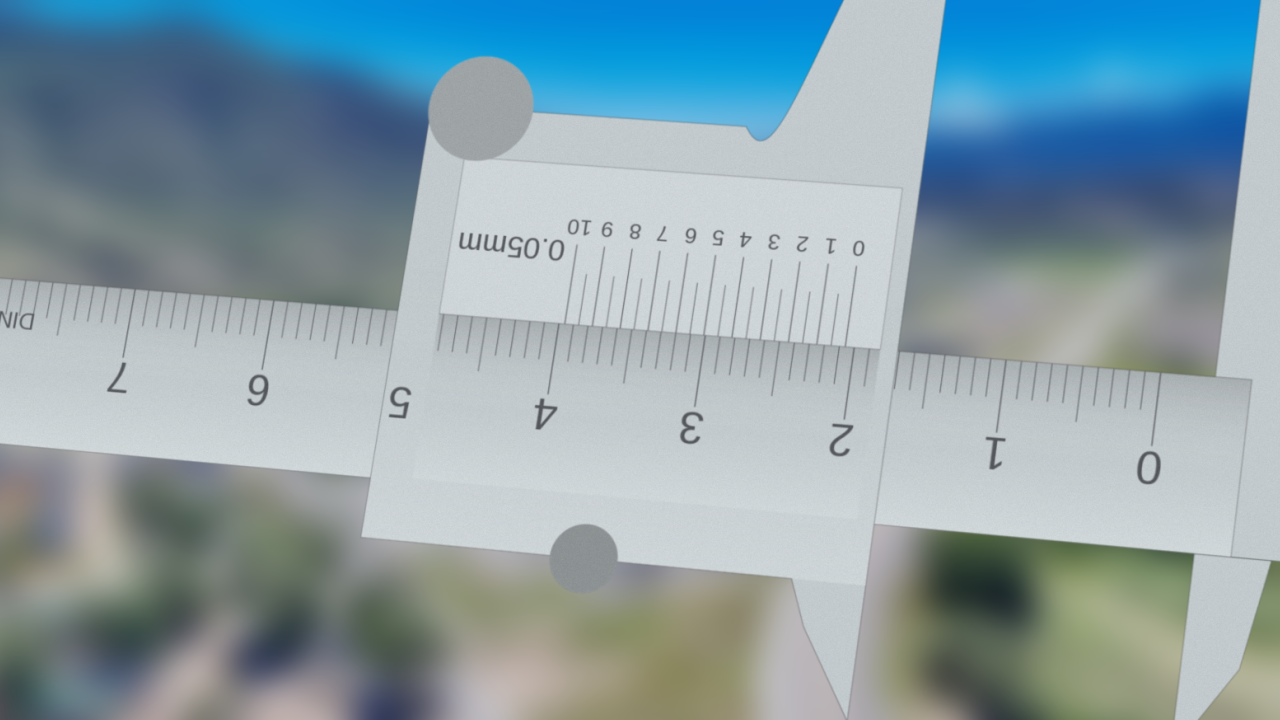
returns 20.6,mm
